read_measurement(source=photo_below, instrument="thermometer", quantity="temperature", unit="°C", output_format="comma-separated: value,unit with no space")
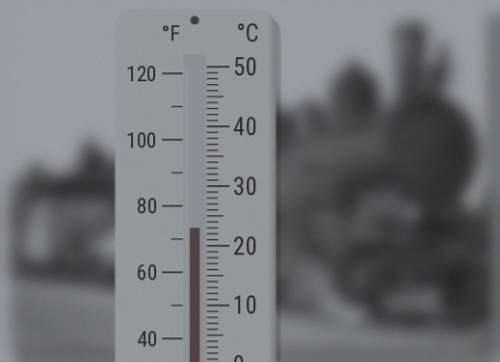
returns 23,°C
